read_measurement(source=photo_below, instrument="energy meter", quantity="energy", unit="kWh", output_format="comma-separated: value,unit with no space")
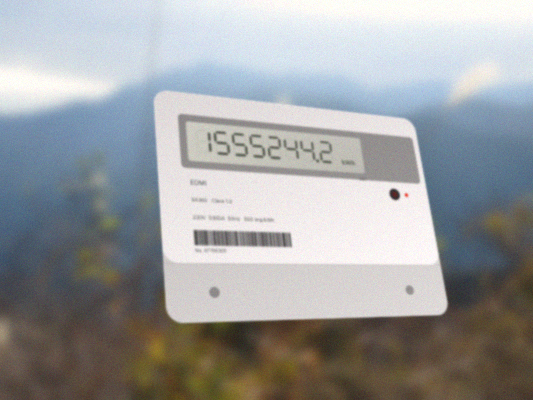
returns 1555244.2,kWh
